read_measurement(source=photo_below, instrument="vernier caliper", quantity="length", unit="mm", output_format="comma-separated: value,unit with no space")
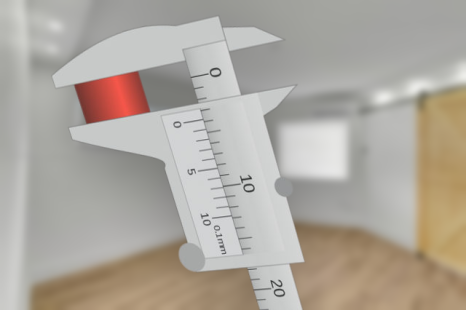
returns 3.8,mm
